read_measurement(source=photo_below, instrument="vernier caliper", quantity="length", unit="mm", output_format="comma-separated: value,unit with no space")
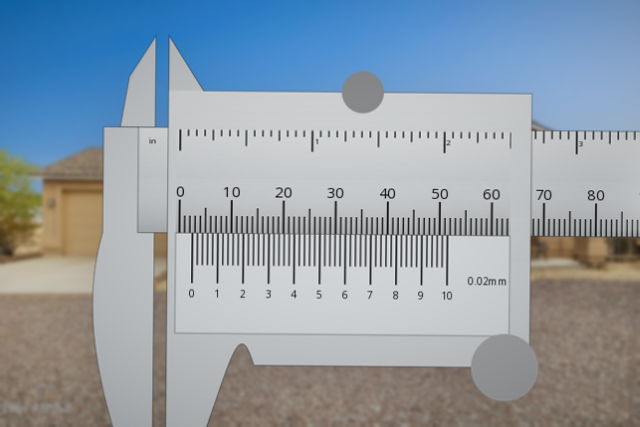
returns 2.5,mm
